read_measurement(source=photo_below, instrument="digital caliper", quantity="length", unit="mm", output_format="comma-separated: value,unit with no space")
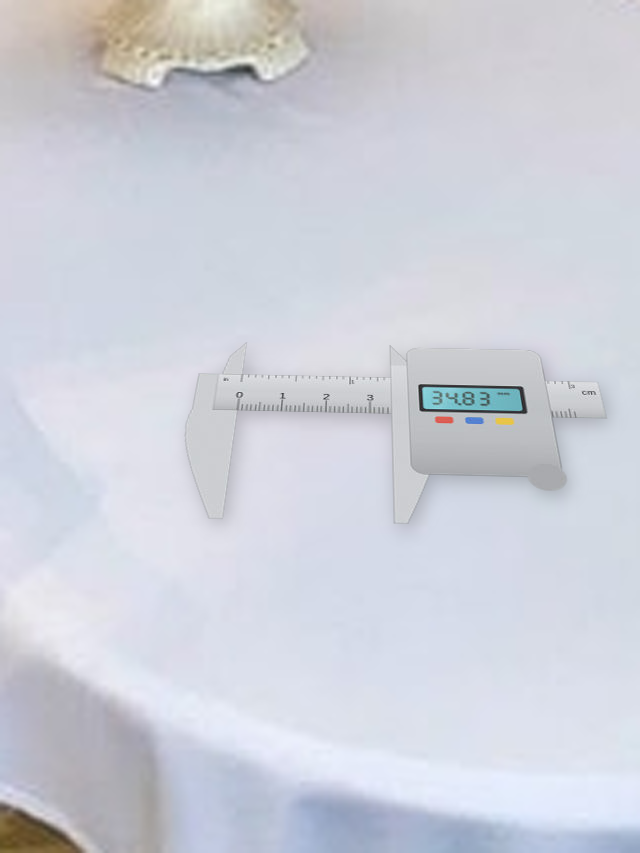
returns 34.83,mm
